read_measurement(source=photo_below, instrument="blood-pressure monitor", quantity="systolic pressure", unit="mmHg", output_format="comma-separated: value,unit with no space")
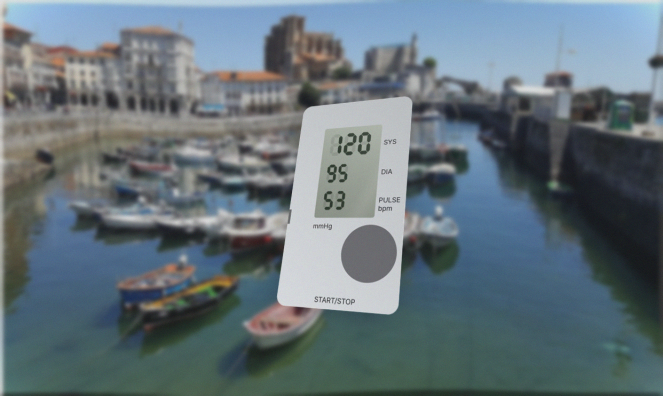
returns 120,mmHg
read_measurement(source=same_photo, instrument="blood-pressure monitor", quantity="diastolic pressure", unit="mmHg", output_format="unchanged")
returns 95,mmHg
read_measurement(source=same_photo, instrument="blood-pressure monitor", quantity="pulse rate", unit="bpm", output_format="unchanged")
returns 53,bpm
